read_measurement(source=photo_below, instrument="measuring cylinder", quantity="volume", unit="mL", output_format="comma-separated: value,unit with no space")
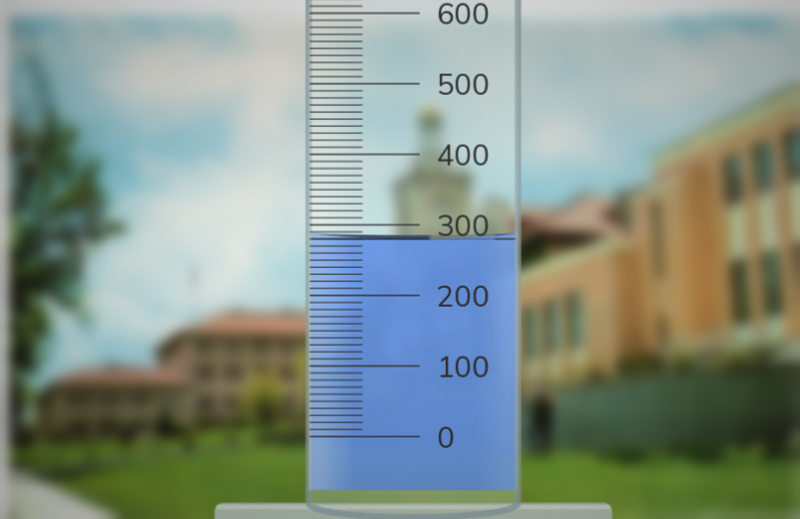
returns 280,mL
